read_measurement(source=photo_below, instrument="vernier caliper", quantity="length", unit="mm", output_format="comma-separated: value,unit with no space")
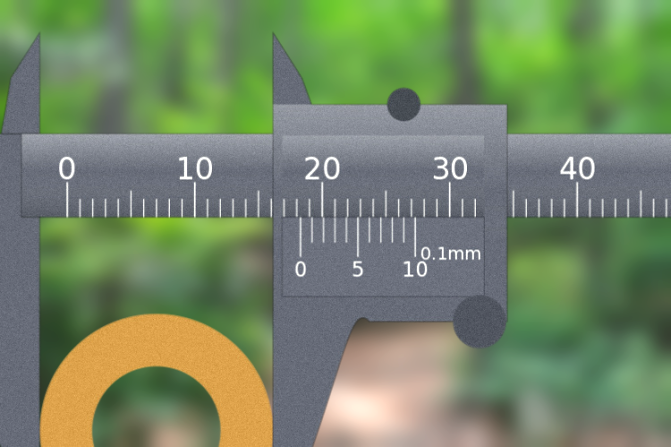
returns 18.3,mm
